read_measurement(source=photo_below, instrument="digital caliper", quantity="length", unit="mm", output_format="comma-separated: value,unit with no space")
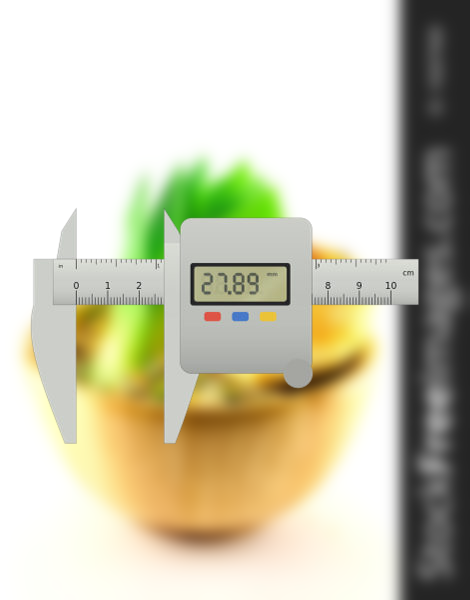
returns 27.89,mm
